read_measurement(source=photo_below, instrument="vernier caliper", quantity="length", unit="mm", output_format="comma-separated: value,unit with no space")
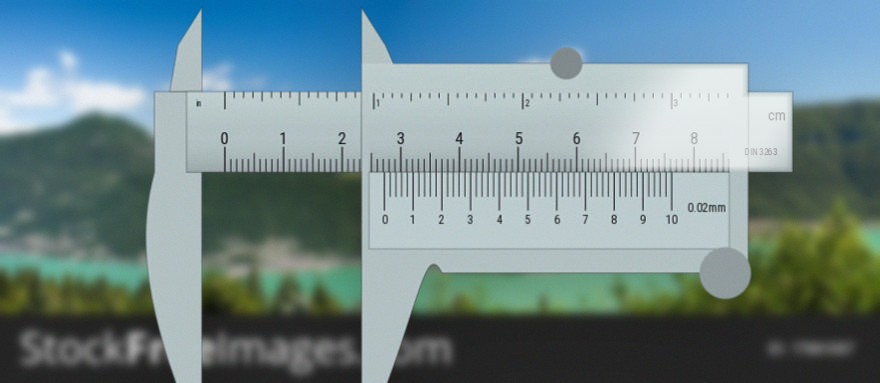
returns 27.2,mm
